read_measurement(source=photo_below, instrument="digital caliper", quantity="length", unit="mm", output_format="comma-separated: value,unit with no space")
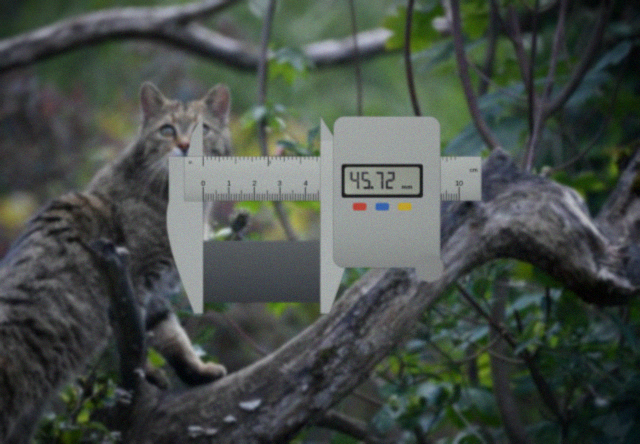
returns 45.72,mm
